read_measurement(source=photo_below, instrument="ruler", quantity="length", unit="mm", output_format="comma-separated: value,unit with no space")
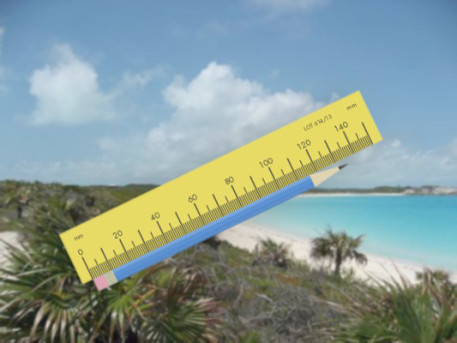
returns 135,mm
